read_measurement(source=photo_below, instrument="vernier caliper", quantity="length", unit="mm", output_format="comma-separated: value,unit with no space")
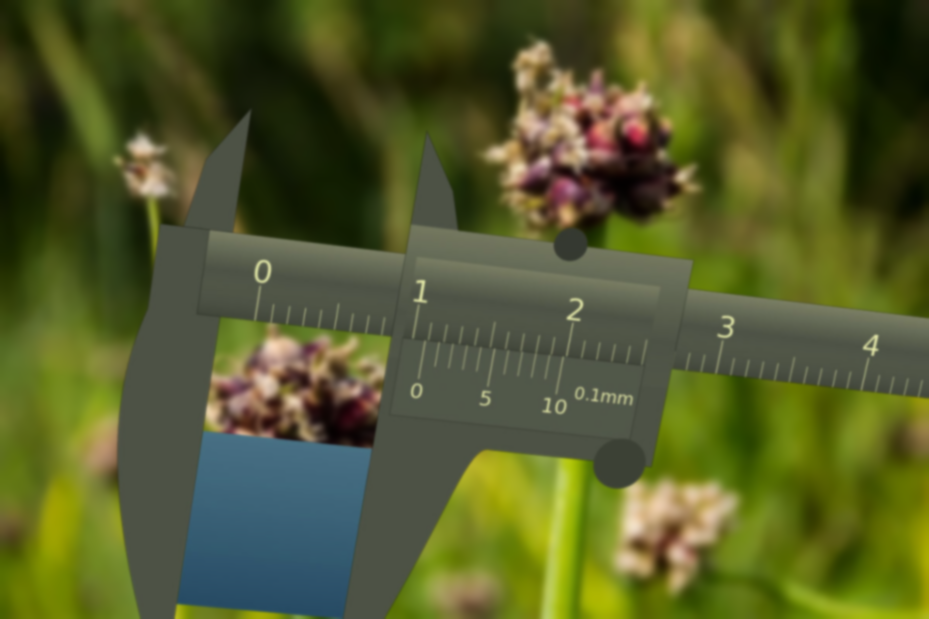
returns 10.8,mm
